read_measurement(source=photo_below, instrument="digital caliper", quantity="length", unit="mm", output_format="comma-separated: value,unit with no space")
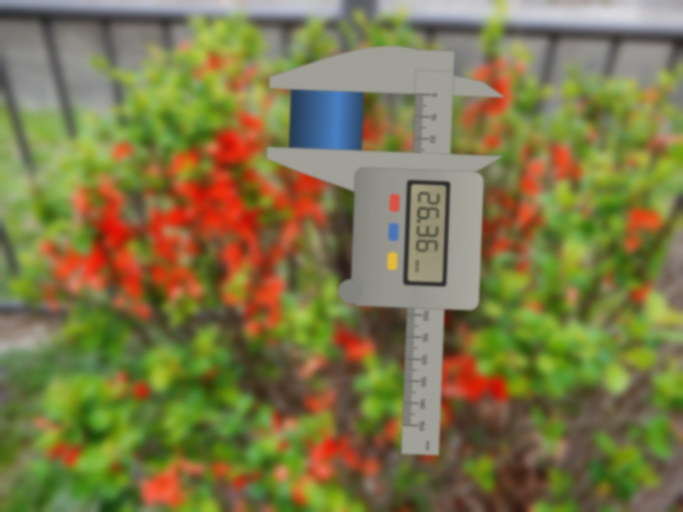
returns 26.36,mm
